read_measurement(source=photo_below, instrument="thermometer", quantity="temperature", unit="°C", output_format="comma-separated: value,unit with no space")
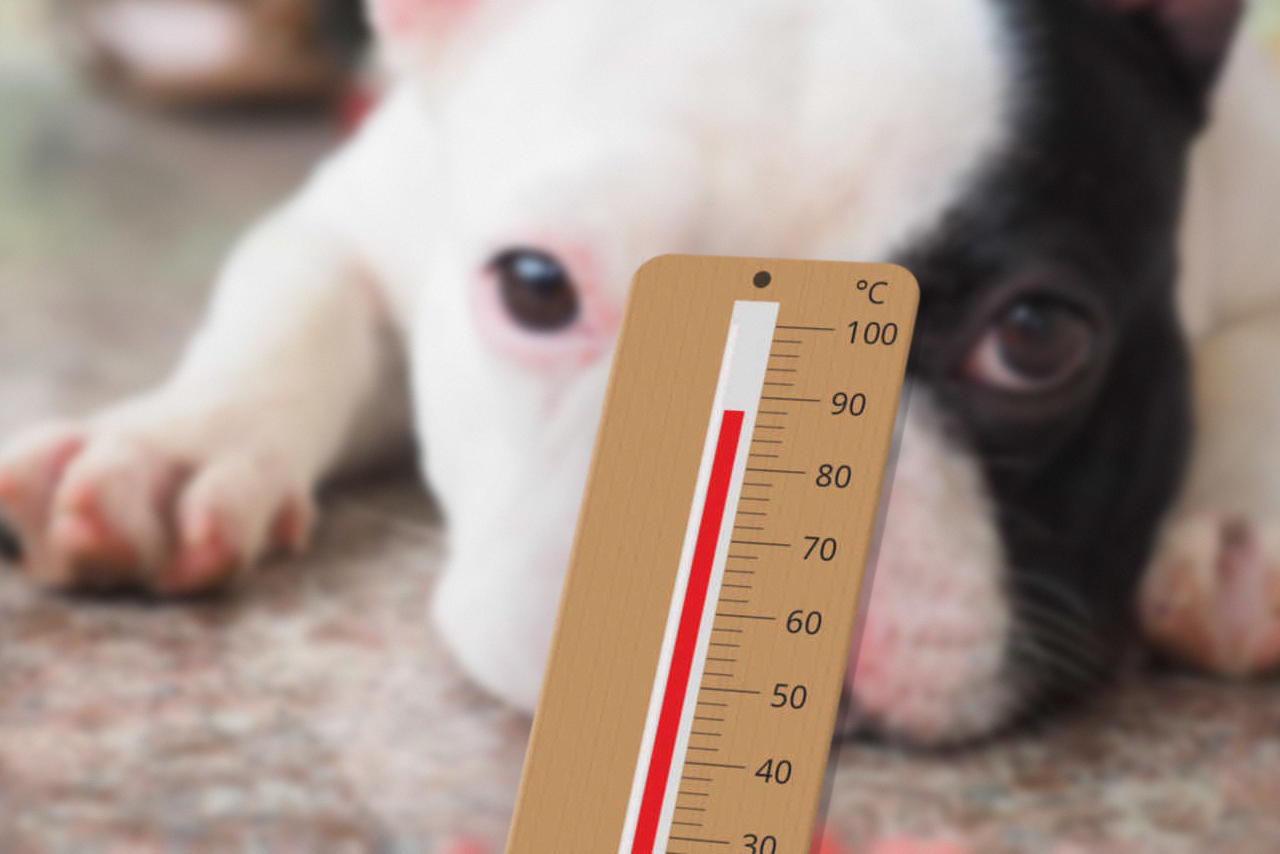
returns 88,°C
